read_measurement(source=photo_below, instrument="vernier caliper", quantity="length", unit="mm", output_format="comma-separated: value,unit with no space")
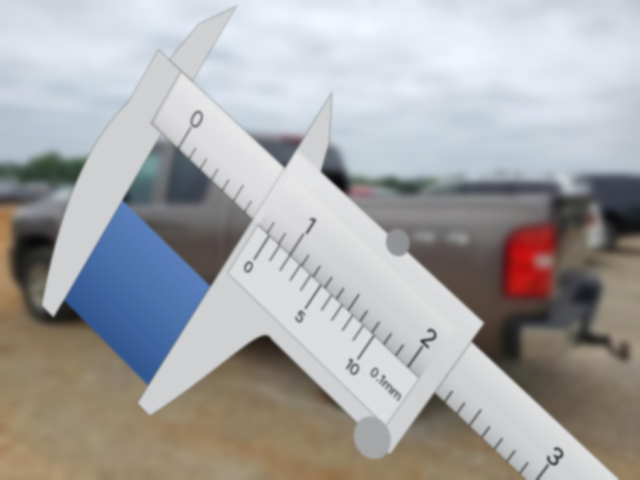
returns 8.2,mm
